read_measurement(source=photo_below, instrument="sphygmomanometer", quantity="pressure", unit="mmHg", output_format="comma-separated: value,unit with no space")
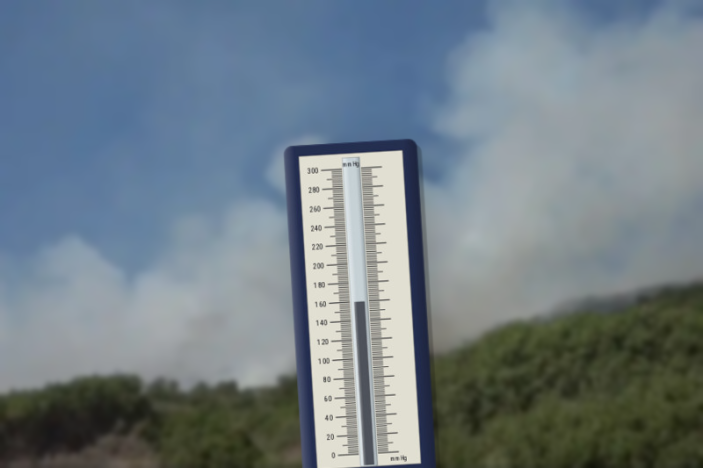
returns 160,mmHg
